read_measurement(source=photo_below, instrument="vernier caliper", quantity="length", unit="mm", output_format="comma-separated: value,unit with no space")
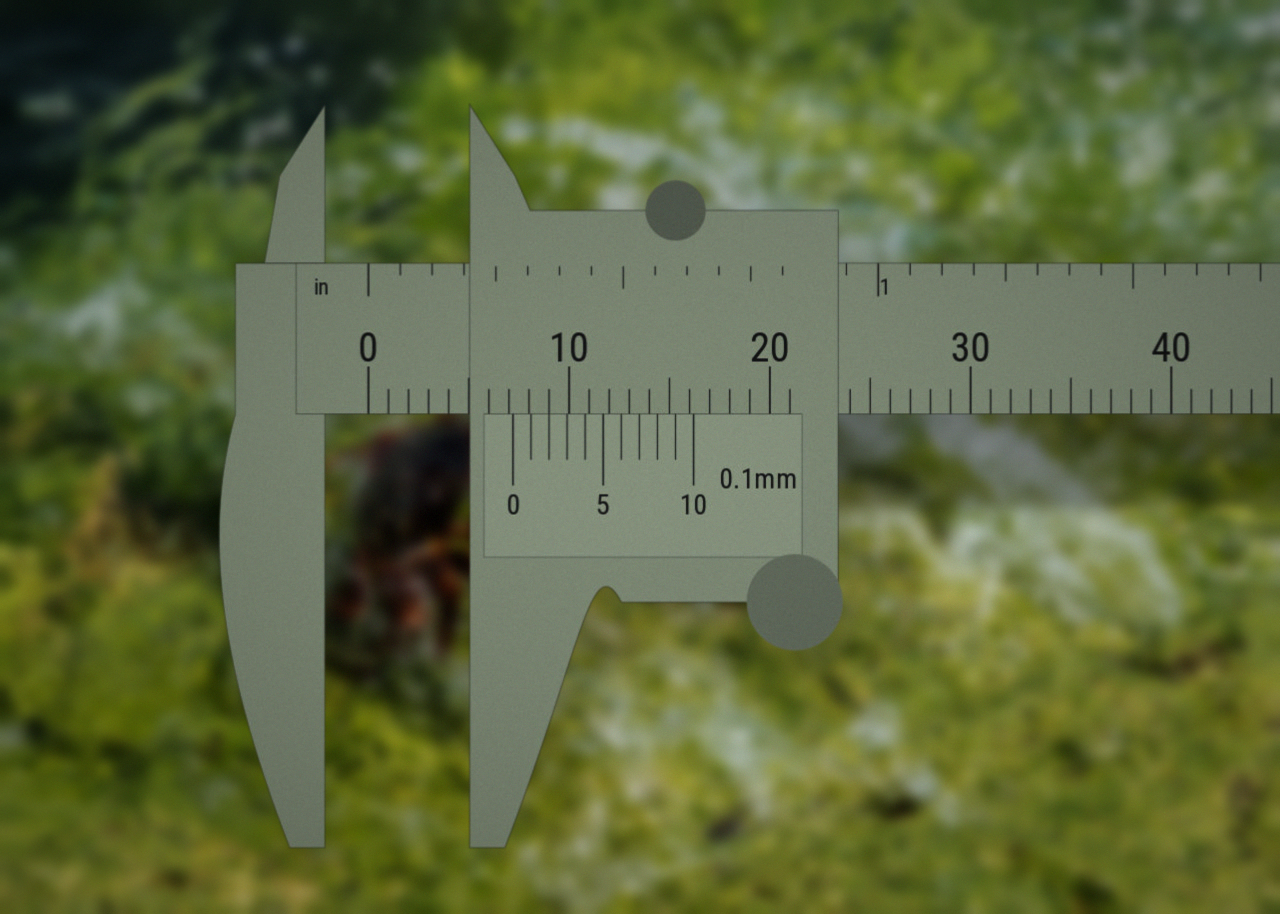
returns 7.2,mm
